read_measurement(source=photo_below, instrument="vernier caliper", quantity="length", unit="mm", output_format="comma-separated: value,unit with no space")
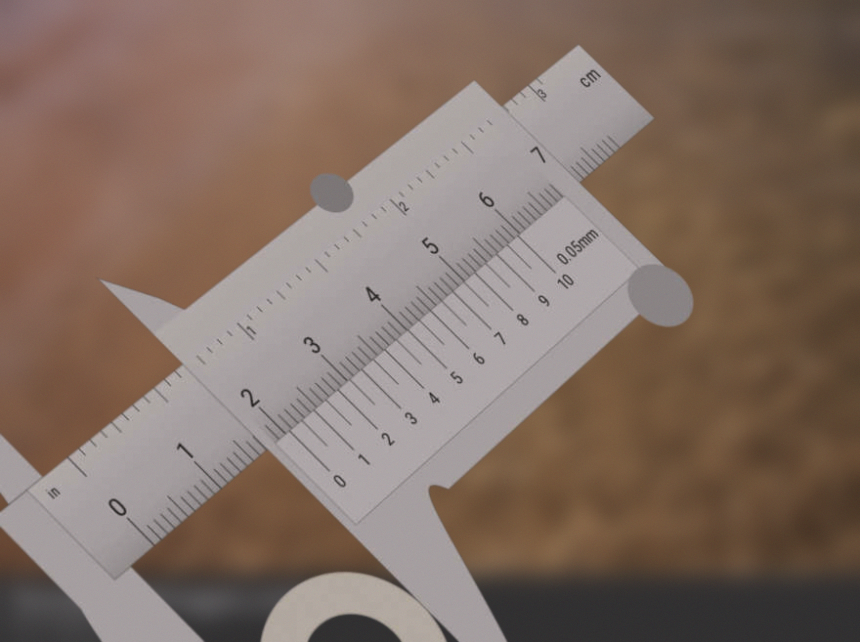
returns 20.6,mm
